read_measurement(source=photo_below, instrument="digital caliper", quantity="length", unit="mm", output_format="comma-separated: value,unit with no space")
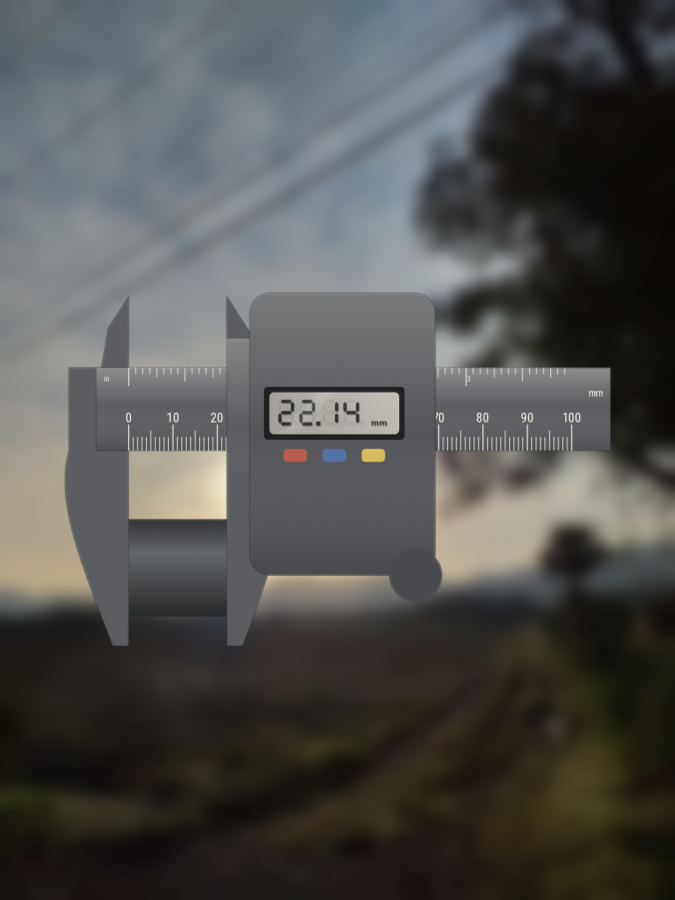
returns 22.14,mm
